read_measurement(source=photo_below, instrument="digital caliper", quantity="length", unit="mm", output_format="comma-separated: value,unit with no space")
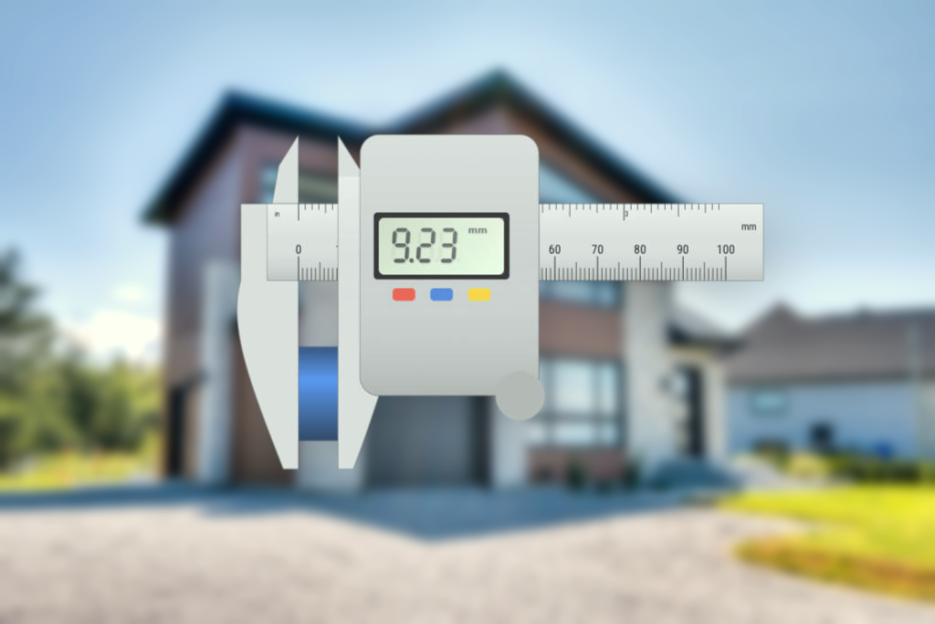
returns 9.23,mm
